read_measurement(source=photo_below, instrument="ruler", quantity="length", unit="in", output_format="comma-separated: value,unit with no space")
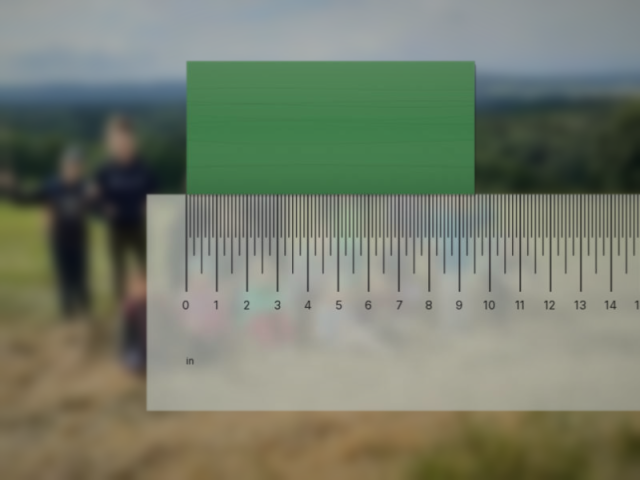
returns 9.5,in
